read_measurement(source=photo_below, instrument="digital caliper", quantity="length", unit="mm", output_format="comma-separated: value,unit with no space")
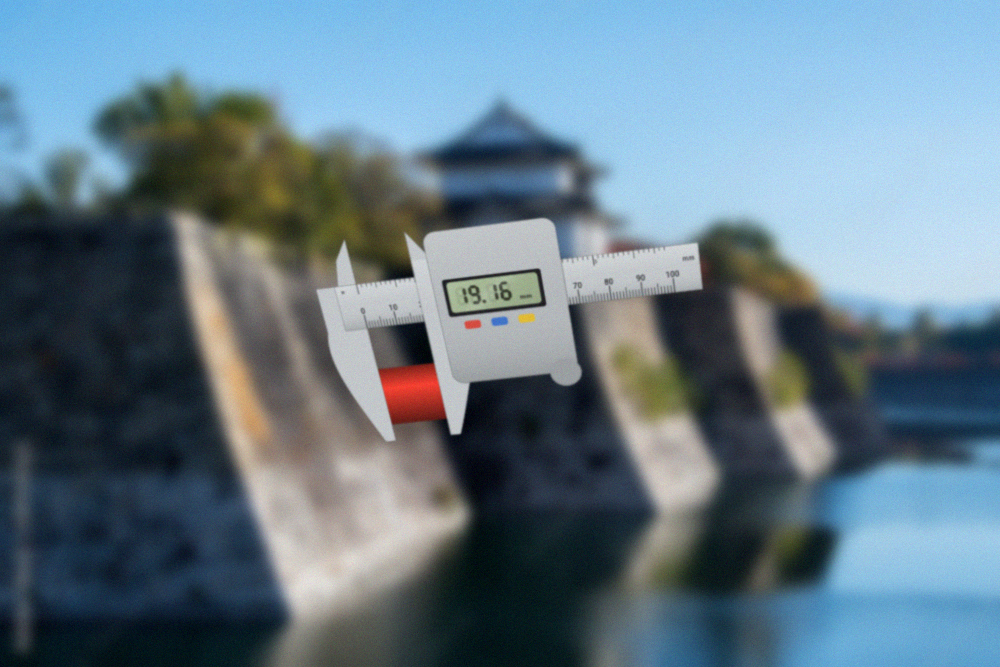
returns 19.16,mm
